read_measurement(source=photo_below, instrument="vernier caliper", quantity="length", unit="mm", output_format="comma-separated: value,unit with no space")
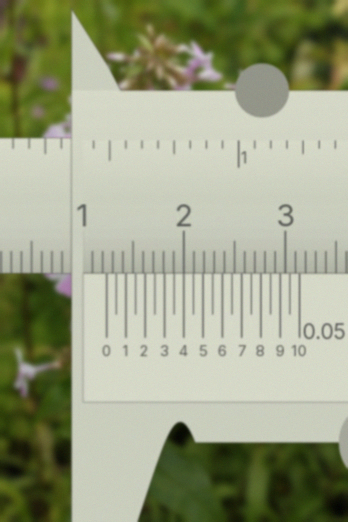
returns 12.4,mm
